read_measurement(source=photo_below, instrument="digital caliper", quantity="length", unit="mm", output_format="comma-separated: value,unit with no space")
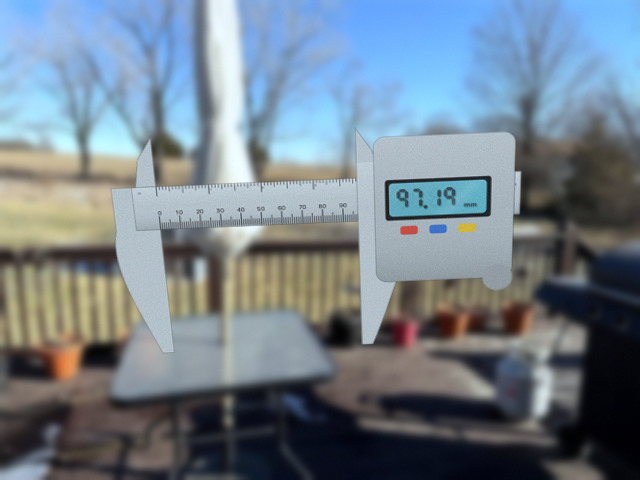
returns 97.19,mm
